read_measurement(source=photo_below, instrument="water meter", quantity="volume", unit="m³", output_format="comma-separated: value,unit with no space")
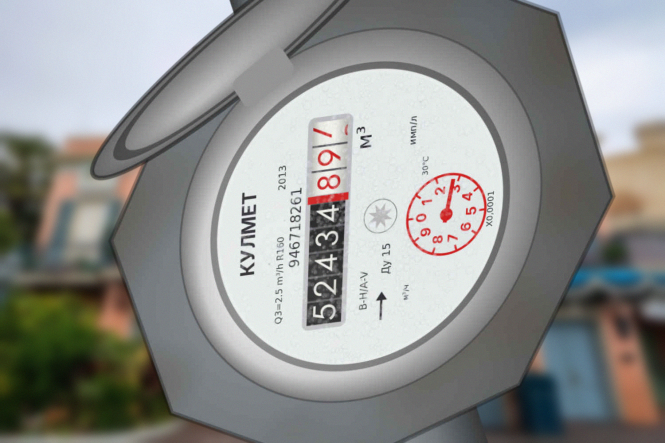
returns 52434.8972,m³
